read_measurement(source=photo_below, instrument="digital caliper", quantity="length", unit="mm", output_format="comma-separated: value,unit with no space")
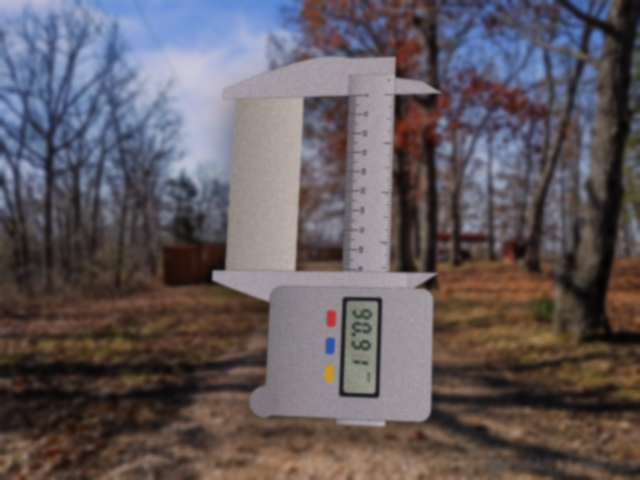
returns 90.91,mm
